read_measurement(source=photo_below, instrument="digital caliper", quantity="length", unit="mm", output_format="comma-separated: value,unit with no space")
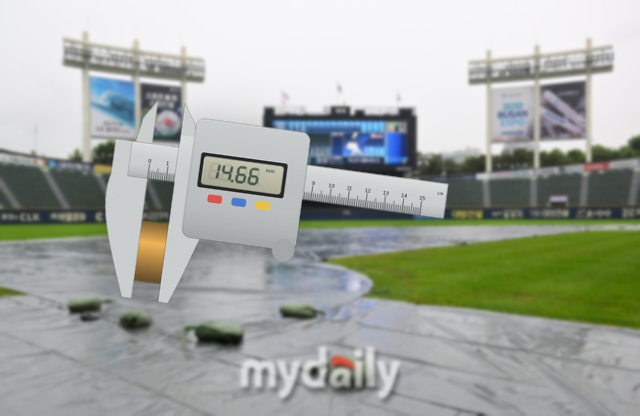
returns 14.66,mm
